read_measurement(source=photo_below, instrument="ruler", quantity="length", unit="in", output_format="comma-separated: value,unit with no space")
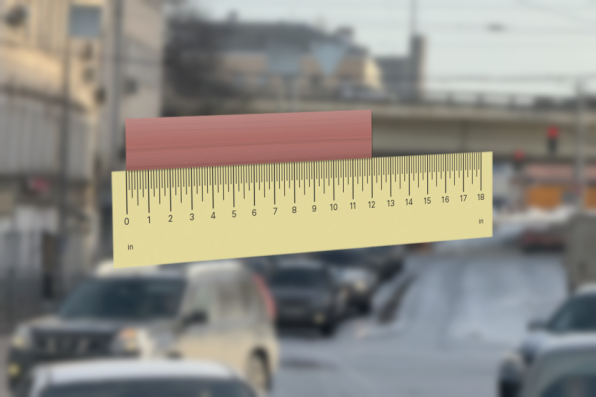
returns 12,in
